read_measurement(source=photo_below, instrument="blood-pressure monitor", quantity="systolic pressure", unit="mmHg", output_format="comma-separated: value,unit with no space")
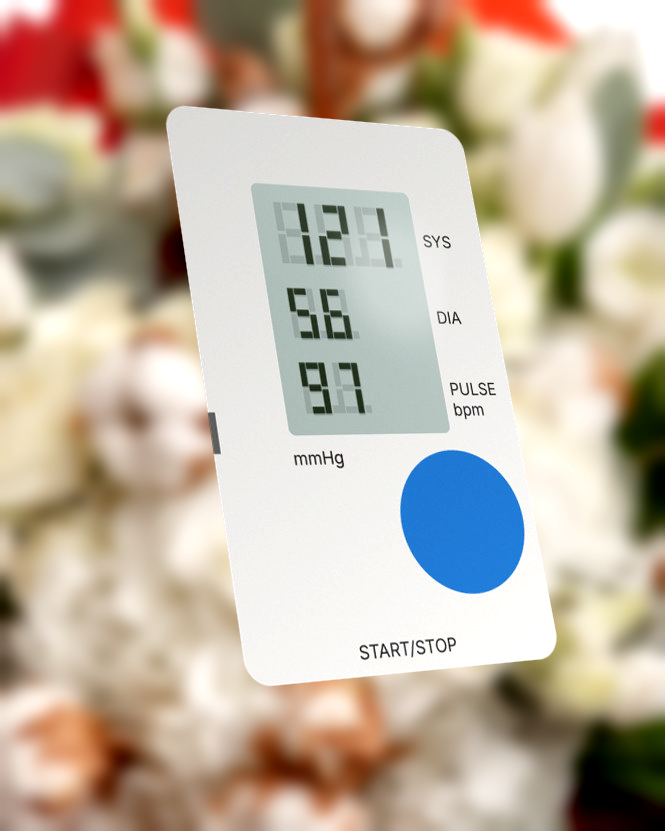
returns 121,mmHg
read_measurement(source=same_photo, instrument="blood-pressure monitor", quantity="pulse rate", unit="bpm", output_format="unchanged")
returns 97,bpm
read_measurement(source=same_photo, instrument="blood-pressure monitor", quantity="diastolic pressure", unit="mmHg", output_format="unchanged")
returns 56,mmHg
